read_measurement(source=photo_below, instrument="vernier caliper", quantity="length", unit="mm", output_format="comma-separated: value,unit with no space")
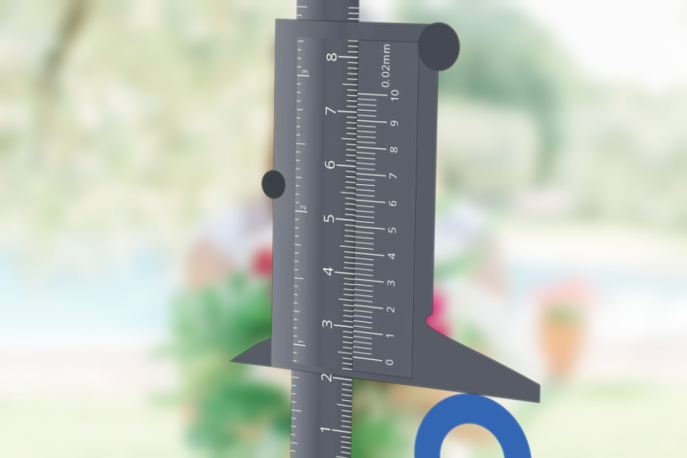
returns 24.4,mm
